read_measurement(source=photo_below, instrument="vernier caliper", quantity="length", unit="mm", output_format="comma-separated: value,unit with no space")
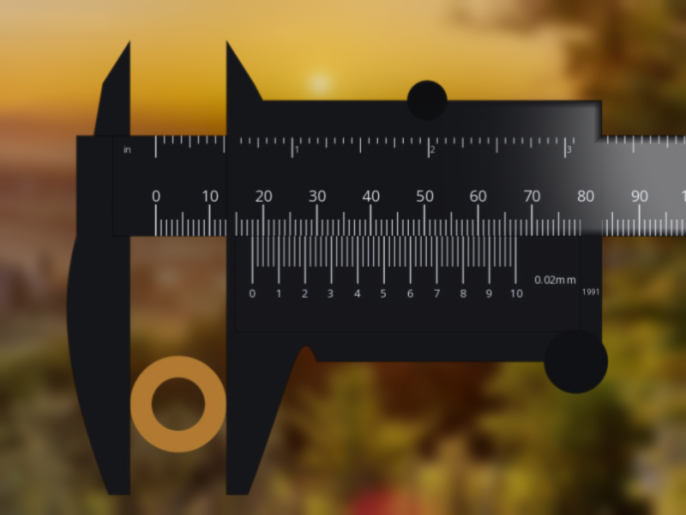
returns 18.0,mm
